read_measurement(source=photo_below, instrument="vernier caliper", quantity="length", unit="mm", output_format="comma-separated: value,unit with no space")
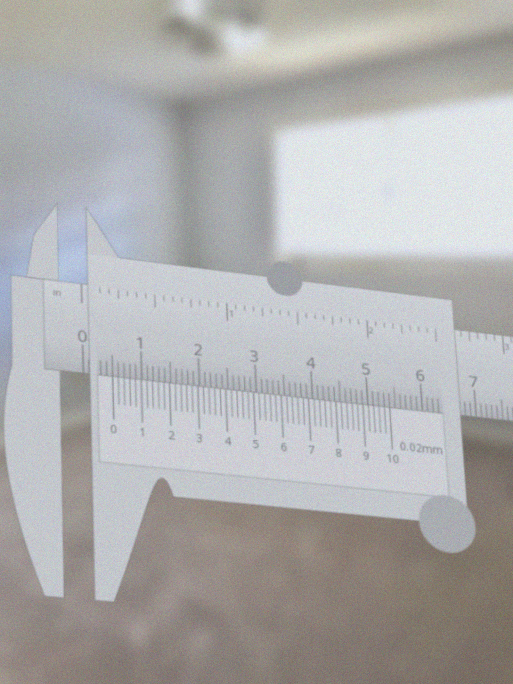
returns 5.0,mm
